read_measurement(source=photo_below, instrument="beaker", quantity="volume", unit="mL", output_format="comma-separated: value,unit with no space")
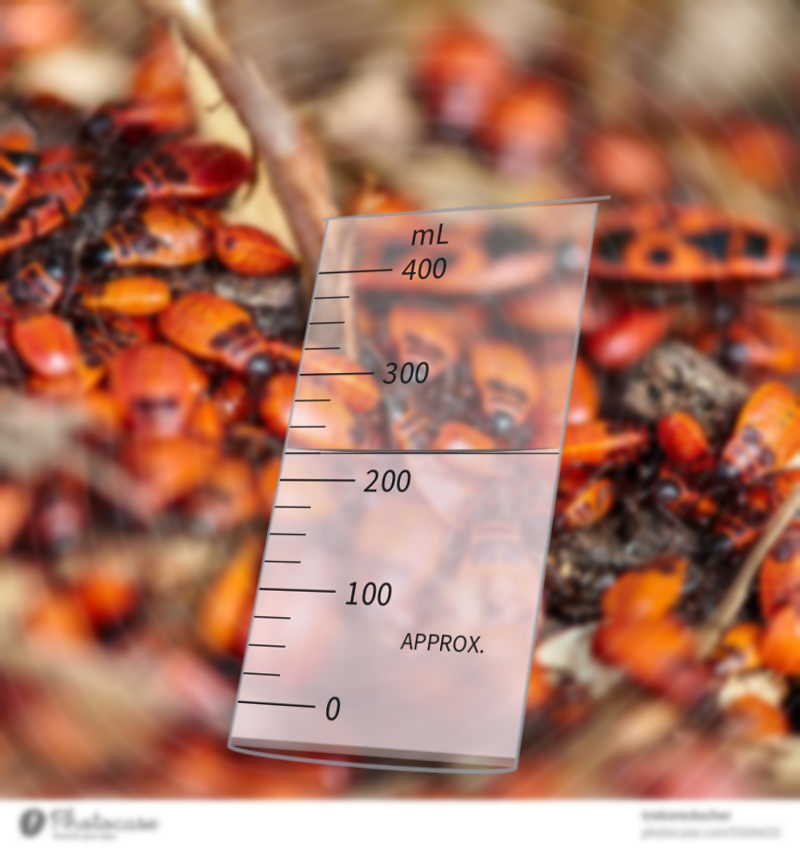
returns 225,mL
